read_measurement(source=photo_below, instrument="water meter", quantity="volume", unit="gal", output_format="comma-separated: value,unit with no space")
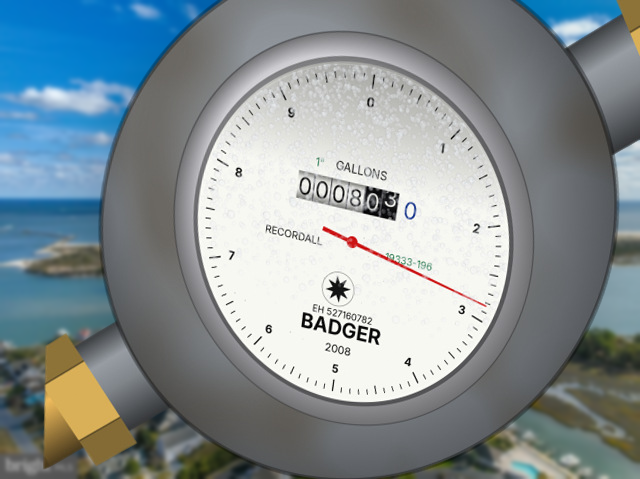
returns 8032.8,gal
